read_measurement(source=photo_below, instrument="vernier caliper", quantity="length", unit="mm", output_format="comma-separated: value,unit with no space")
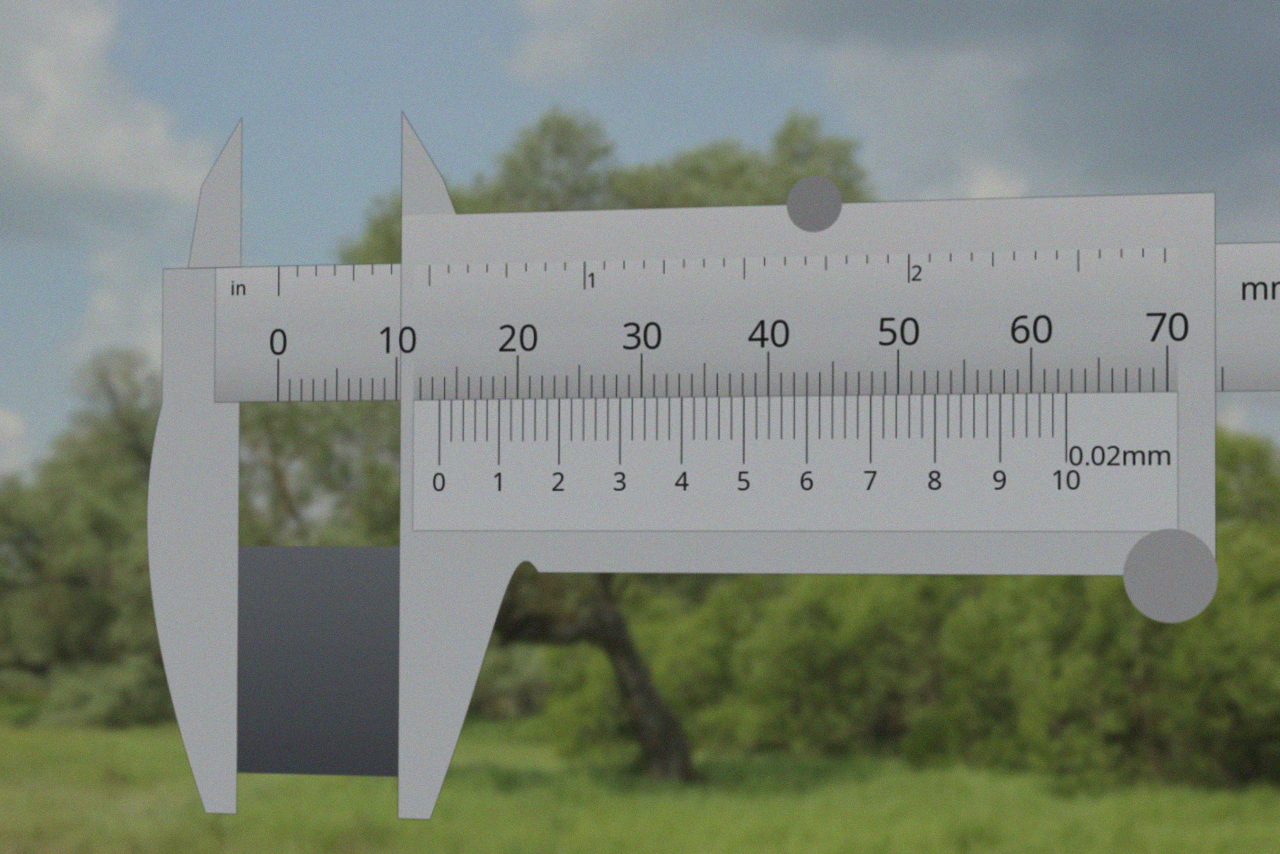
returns 13.6,mm
